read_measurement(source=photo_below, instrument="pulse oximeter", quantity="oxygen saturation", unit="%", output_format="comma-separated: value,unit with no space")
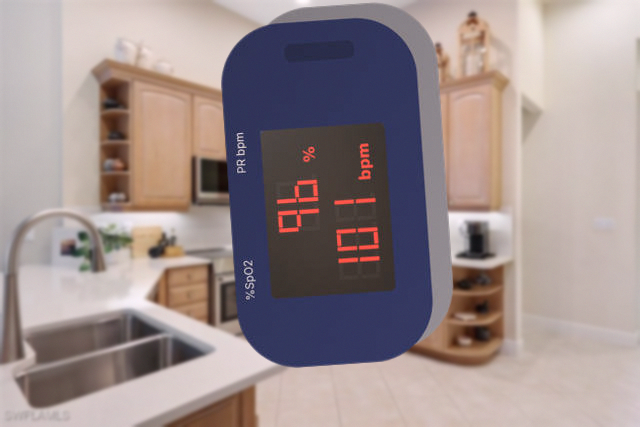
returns 96,%
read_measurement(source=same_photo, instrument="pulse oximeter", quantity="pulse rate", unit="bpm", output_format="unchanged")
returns 101,bpm
